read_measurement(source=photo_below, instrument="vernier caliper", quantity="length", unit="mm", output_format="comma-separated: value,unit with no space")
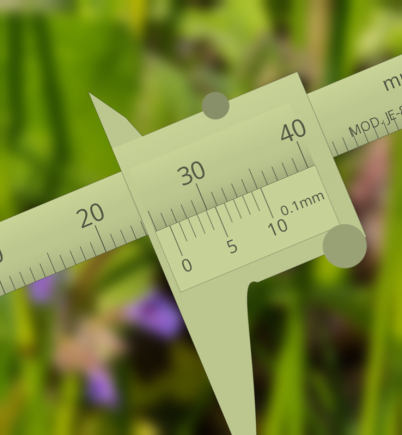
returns 26.3,mm
